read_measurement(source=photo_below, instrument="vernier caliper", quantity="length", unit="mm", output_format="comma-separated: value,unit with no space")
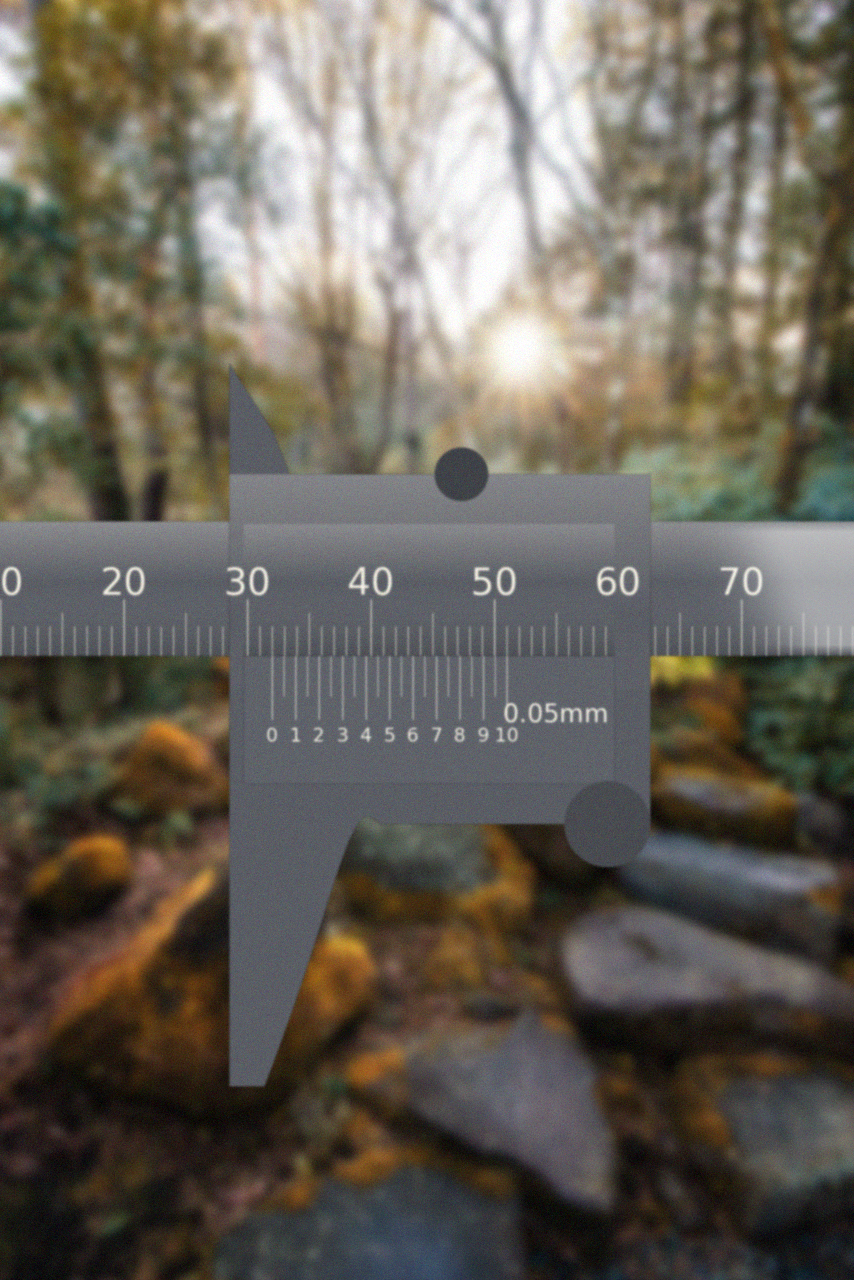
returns 32.0,mm
